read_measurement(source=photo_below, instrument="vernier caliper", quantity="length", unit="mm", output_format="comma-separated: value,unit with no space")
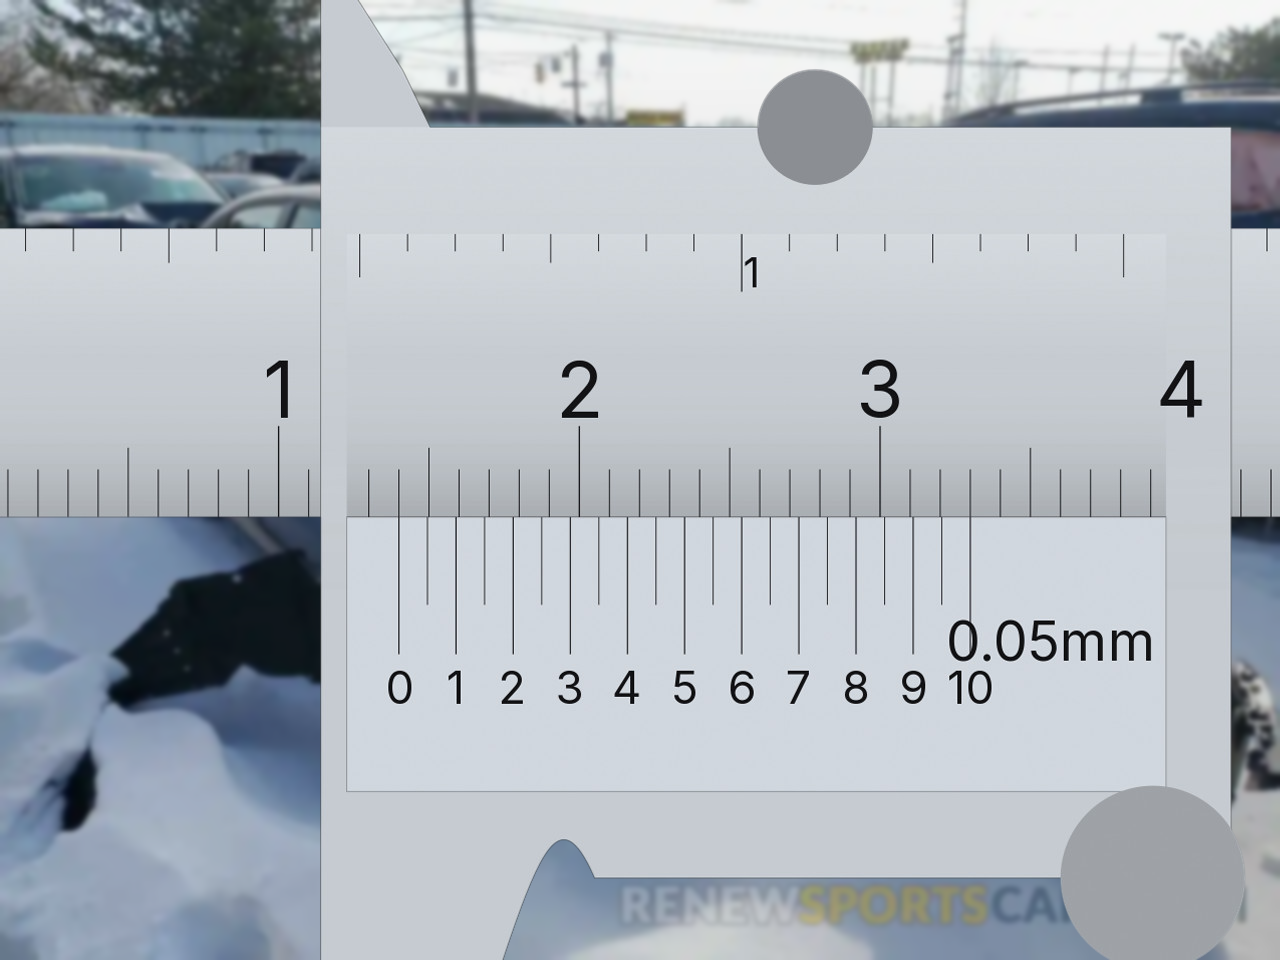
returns 14.00,mm
